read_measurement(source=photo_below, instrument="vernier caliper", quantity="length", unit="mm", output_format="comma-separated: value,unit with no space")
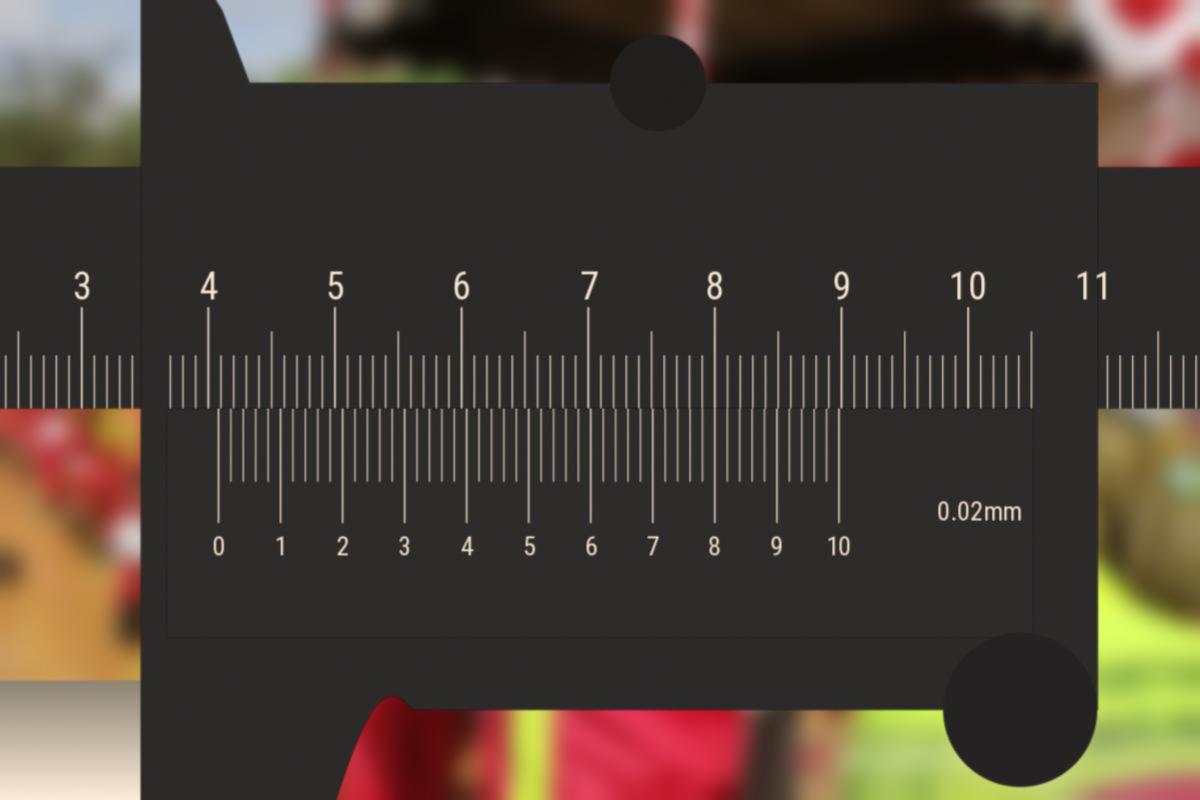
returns 40.8,mm
